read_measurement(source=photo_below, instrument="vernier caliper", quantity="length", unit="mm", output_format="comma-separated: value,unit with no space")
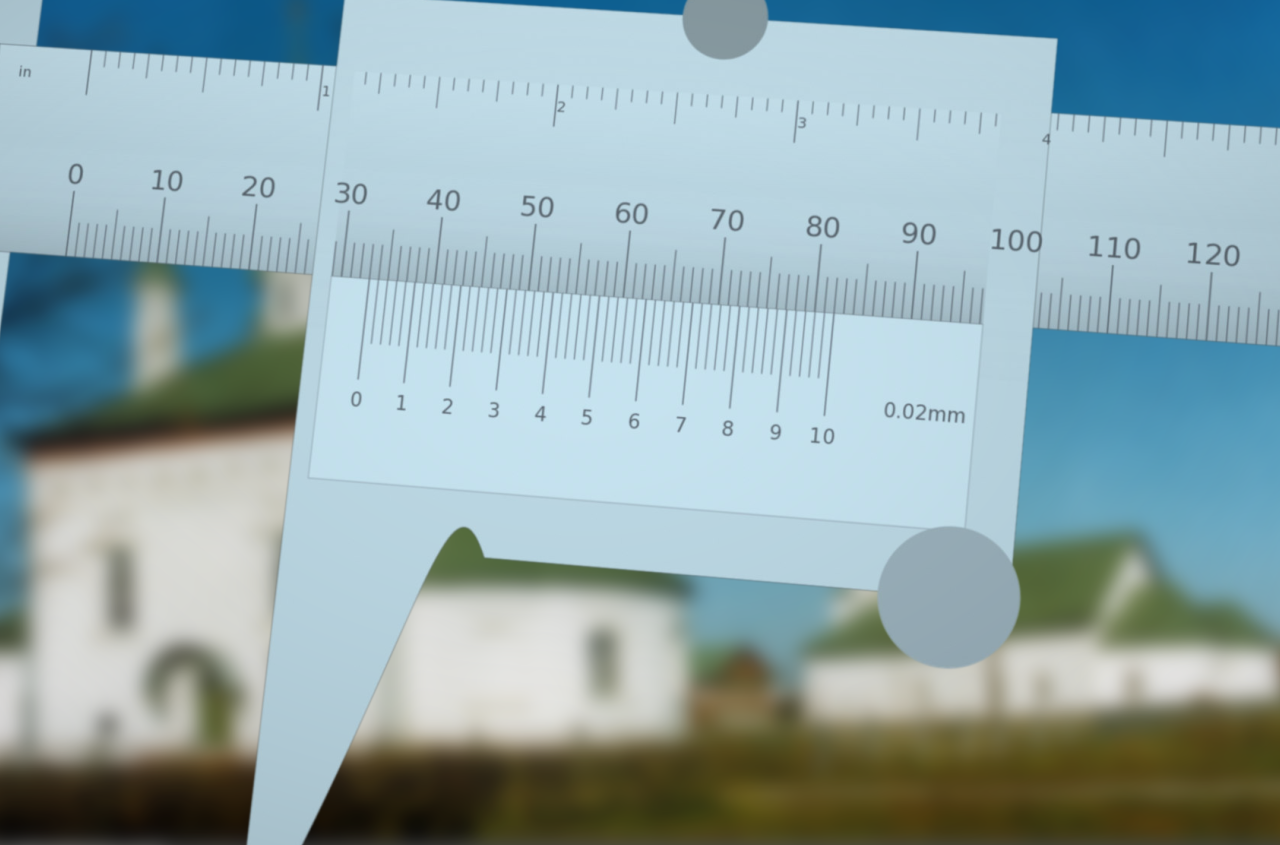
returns 33.0,mm
